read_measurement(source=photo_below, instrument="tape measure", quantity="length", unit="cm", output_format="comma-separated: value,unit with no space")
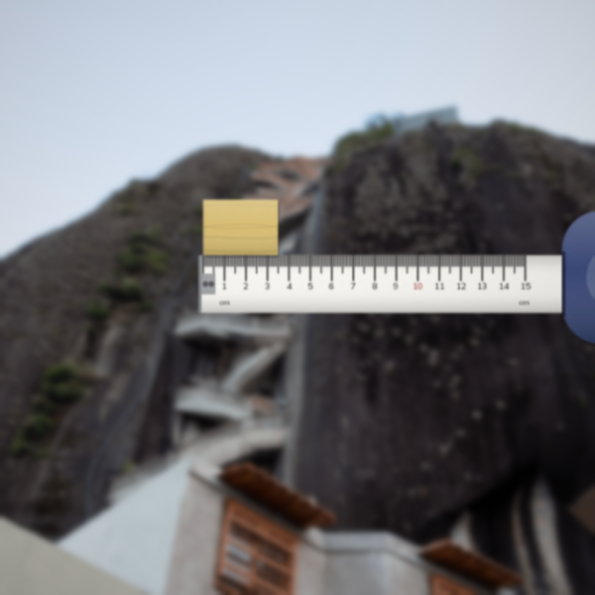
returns 3.5,cm
